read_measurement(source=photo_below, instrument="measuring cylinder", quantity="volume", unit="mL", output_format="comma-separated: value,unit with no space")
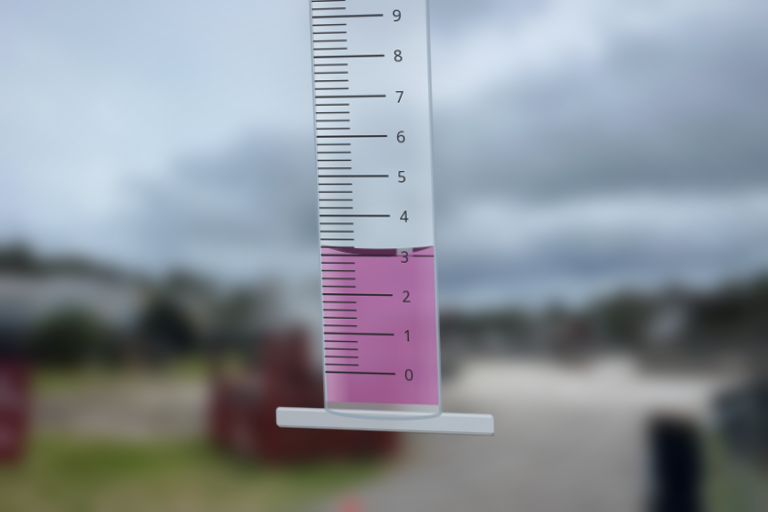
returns 3,mL
